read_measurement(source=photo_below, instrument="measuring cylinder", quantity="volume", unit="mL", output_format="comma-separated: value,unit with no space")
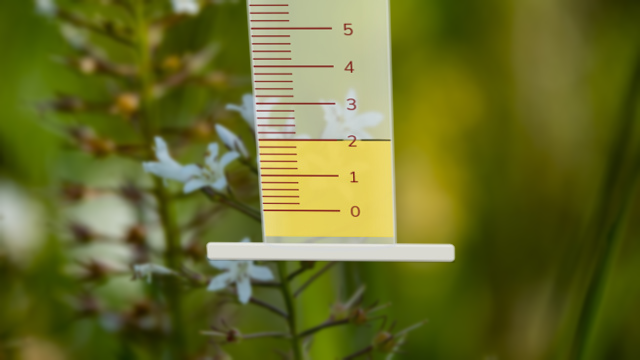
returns 2,mL
